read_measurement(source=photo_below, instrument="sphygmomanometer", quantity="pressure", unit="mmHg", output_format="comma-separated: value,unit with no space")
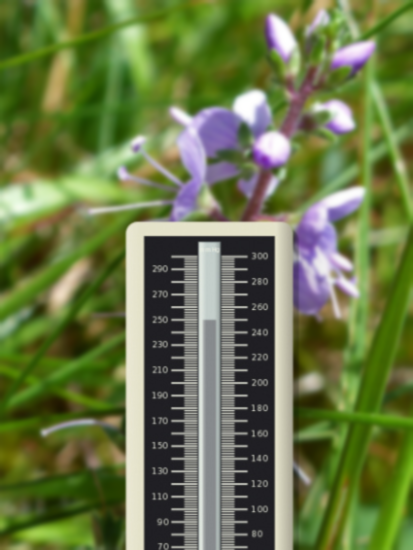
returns 250,mmHg
